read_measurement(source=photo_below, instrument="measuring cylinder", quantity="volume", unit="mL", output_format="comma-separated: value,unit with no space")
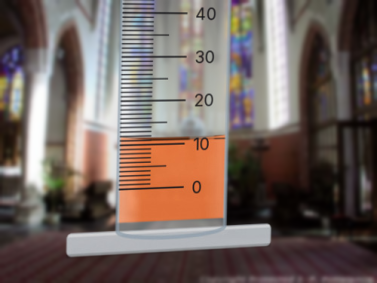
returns 11,mL
